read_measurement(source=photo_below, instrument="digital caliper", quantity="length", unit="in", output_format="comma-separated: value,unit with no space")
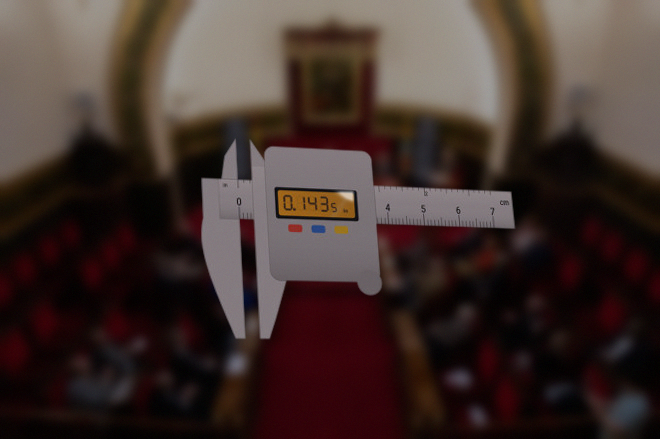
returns 0.1435,in
